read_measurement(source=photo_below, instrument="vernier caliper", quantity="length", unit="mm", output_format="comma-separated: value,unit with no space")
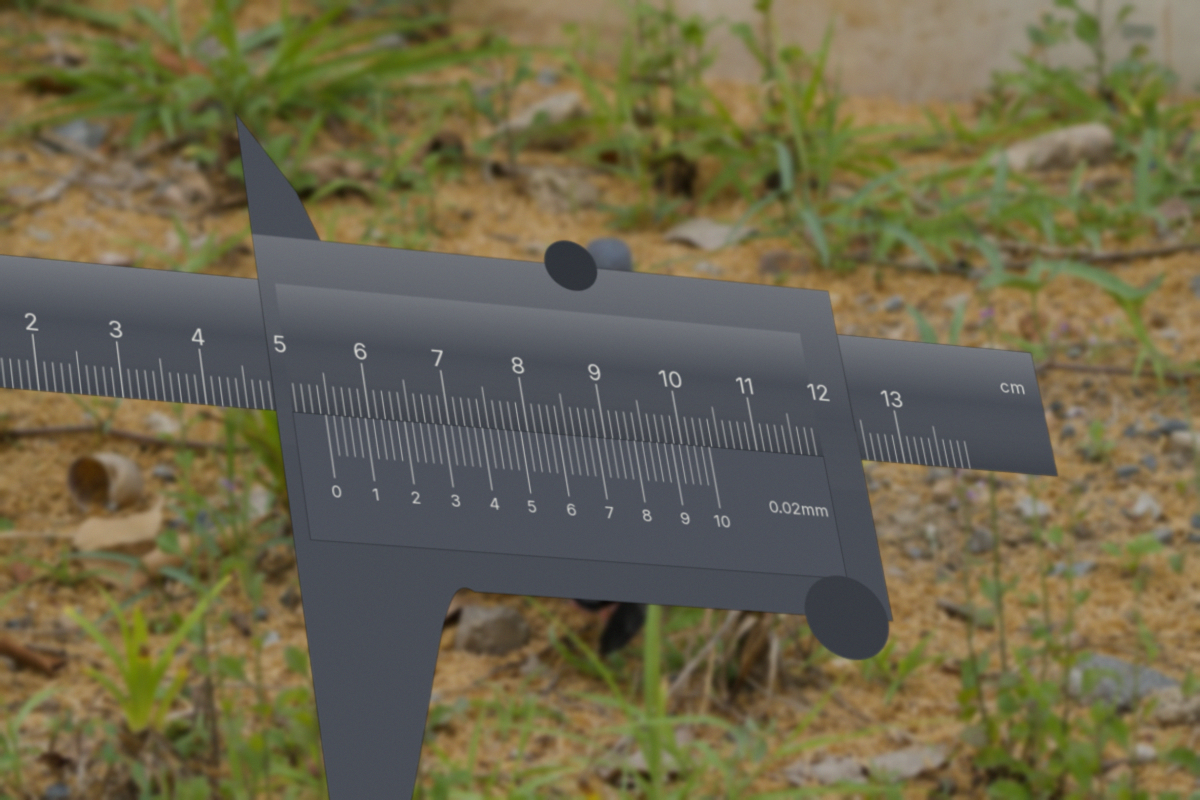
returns 54.6,mm
